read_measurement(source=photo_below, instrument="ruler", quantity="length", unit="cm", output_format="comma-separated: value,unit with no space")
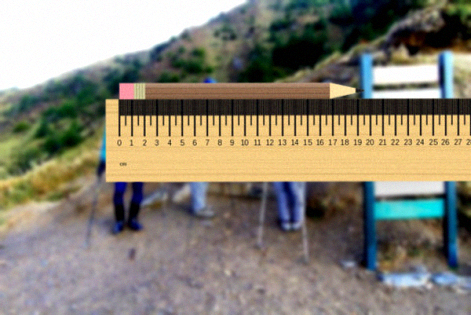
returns 19.5,cm
